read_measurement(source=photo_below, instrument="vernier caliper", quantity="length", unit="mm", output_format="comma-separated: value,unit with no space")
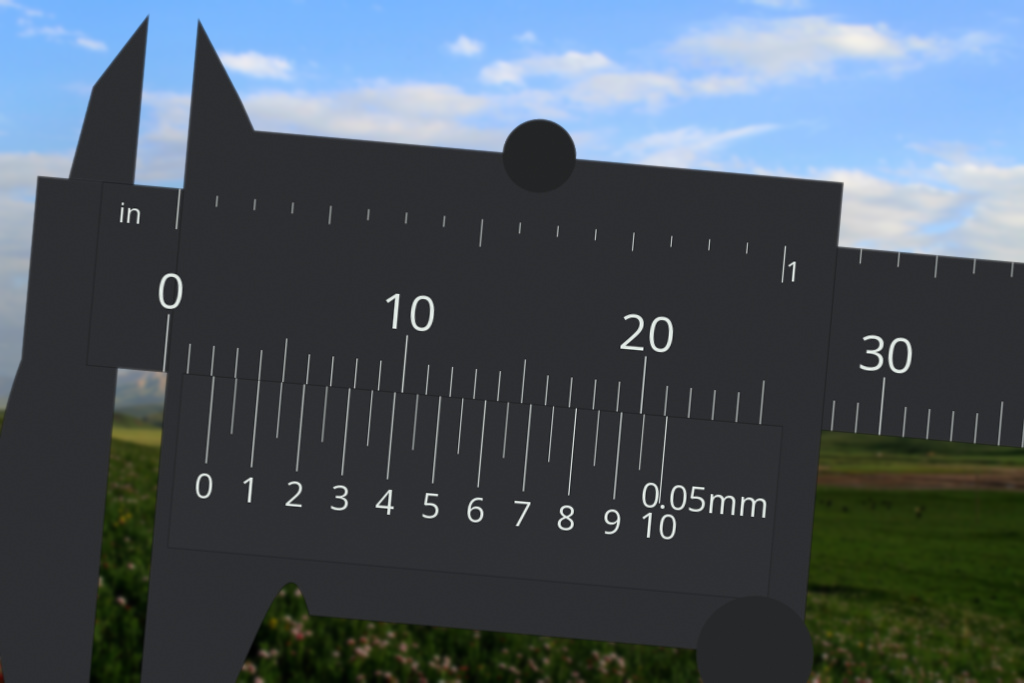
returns 2.1,mm
